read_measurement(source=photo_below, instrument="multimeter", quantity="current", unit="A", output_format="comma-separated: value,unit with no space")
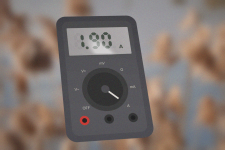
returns 1.90,A
